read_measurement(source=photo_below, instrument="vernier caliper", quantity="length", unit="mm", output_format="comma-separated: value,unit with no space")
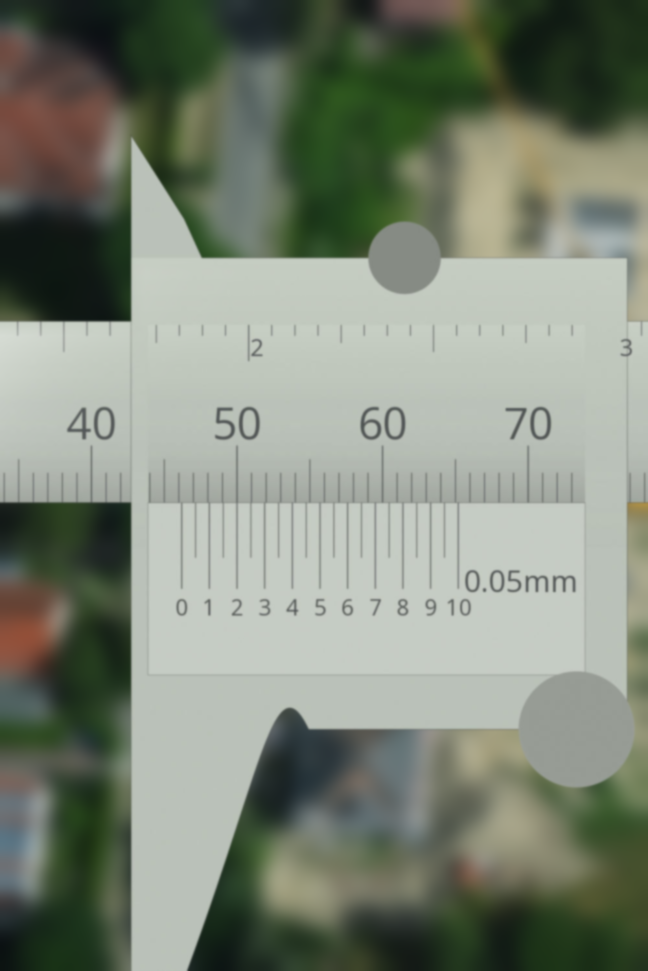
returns 46.2,mm
